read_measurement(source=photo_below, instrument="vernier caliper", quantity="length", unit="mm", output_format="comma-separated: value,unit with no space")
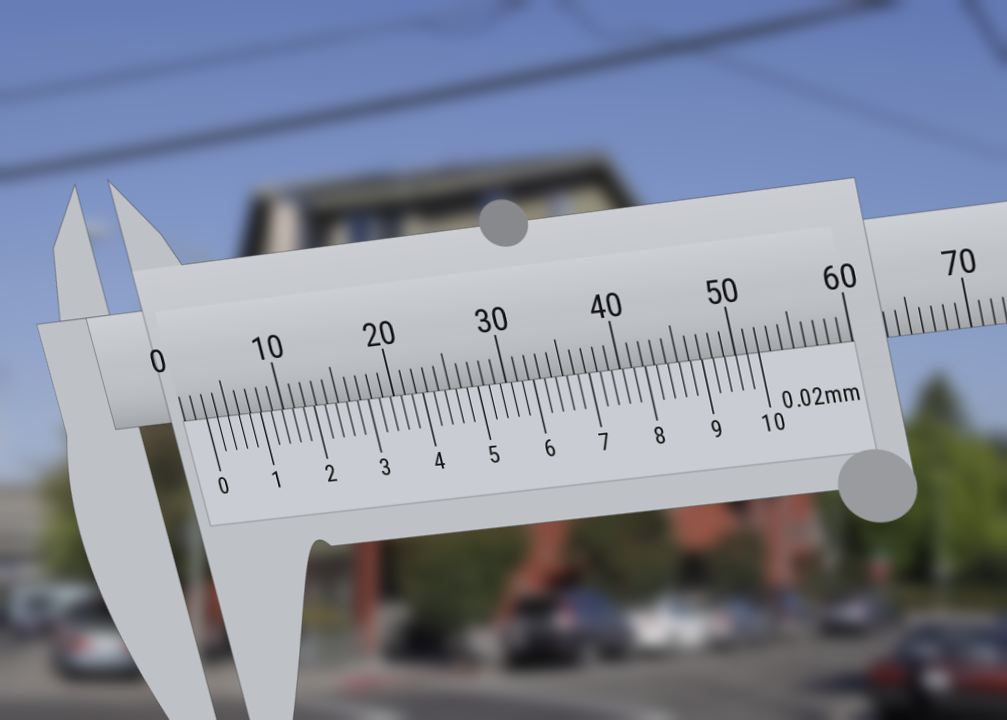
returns 3.0,mm
